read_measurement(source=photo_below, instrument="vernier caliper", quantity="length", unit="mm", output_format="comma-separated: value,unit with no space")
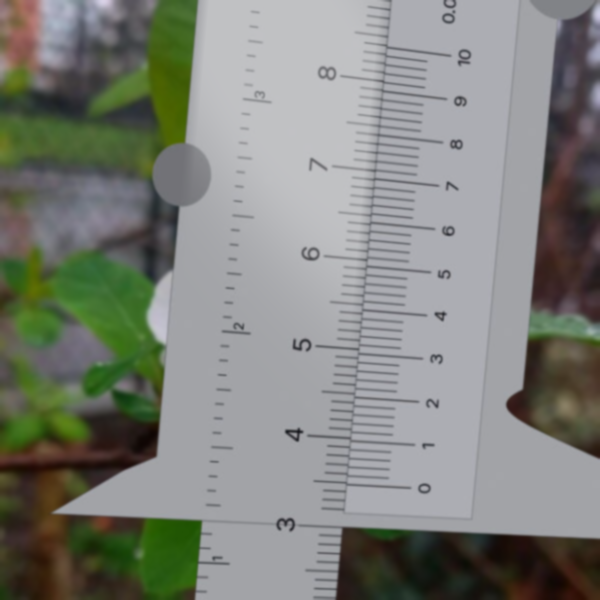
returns 34.8,mm
